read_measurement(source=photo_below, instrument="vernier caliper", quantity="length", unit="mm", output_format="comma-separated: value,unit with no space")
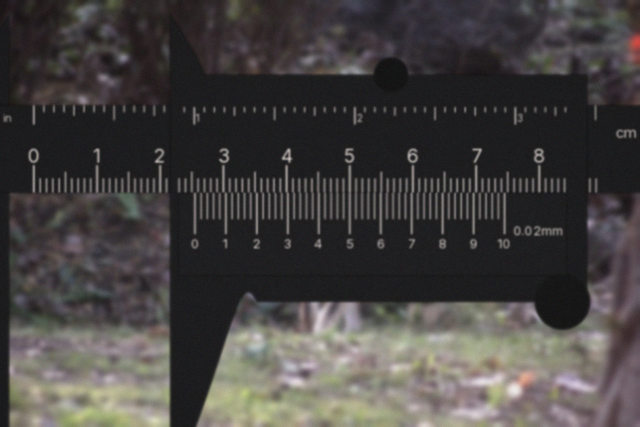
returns 25.5,mm
